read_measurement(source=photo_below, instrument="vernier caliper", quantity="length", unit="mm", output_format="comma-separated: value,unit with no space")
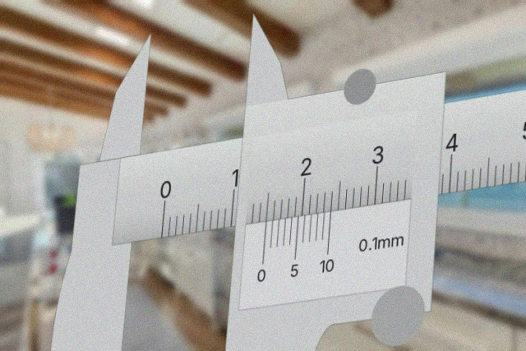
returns 15.0,mm
